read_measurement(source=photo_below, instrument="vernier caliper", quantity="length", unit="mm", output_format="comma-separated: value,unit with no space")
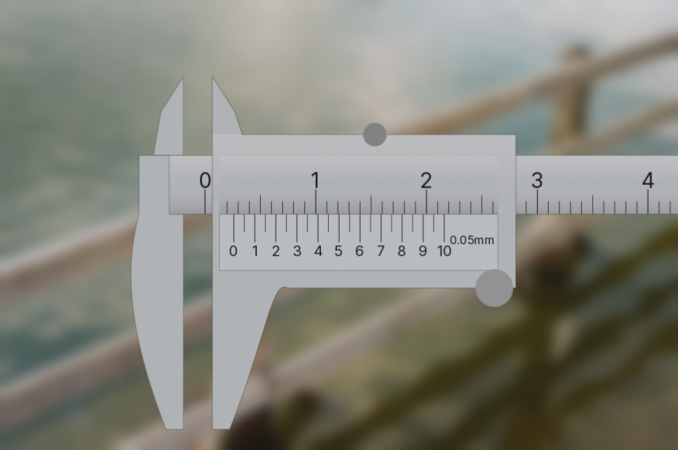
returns 2.6,mm
